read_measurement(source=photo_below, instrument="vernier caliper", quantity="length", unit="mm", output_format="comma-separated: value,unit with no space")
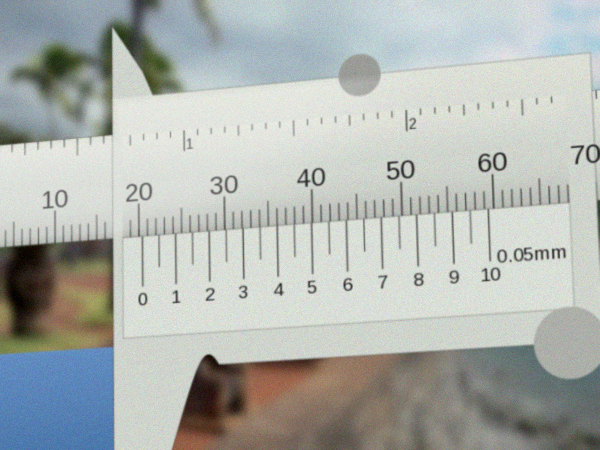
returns 20.4,mm
